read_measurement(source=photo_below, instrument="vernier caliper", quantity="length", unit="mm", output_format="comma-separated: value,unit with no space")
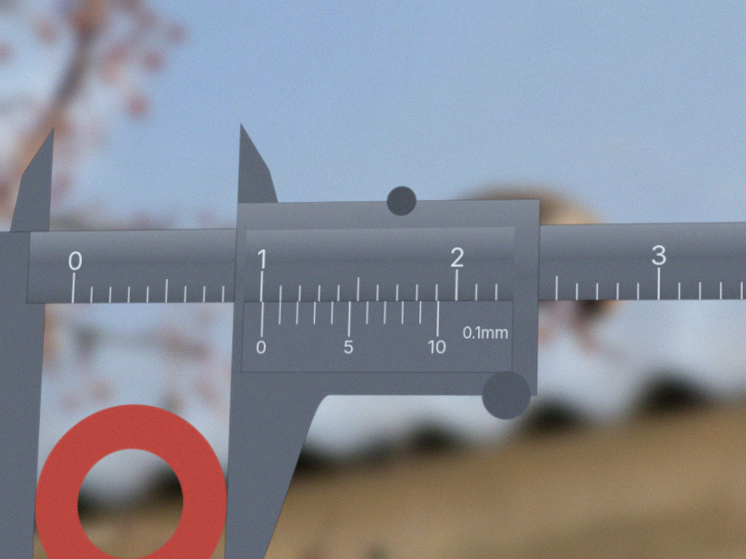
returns 10.1,mm
